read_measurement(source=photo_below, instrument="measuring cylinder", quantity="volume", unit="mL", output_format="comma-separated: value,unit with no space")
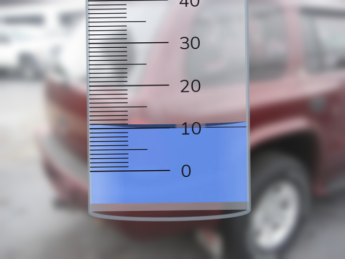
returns 10,mL
